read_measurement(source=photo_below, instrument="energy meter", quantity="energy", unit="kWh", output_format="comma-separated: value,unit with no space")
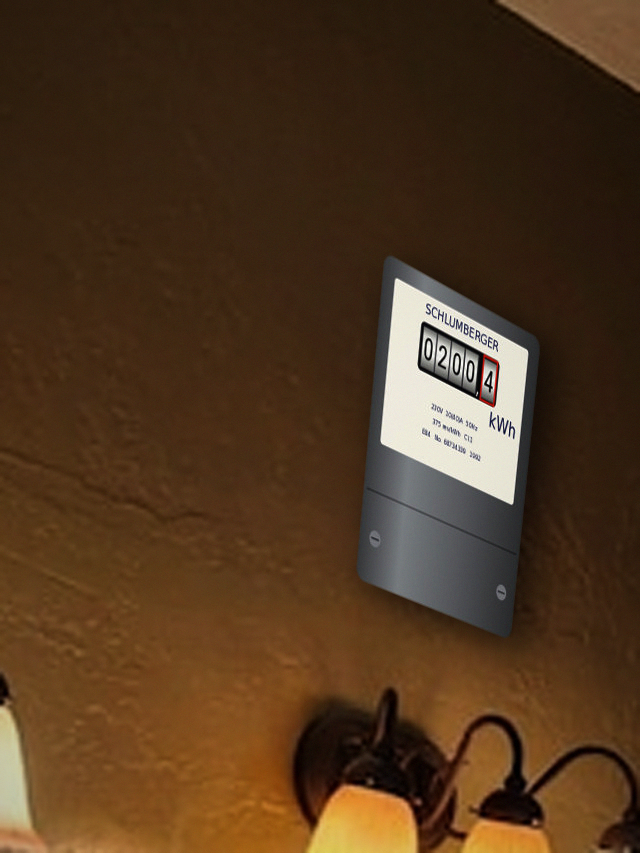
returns 200.4,kWh
